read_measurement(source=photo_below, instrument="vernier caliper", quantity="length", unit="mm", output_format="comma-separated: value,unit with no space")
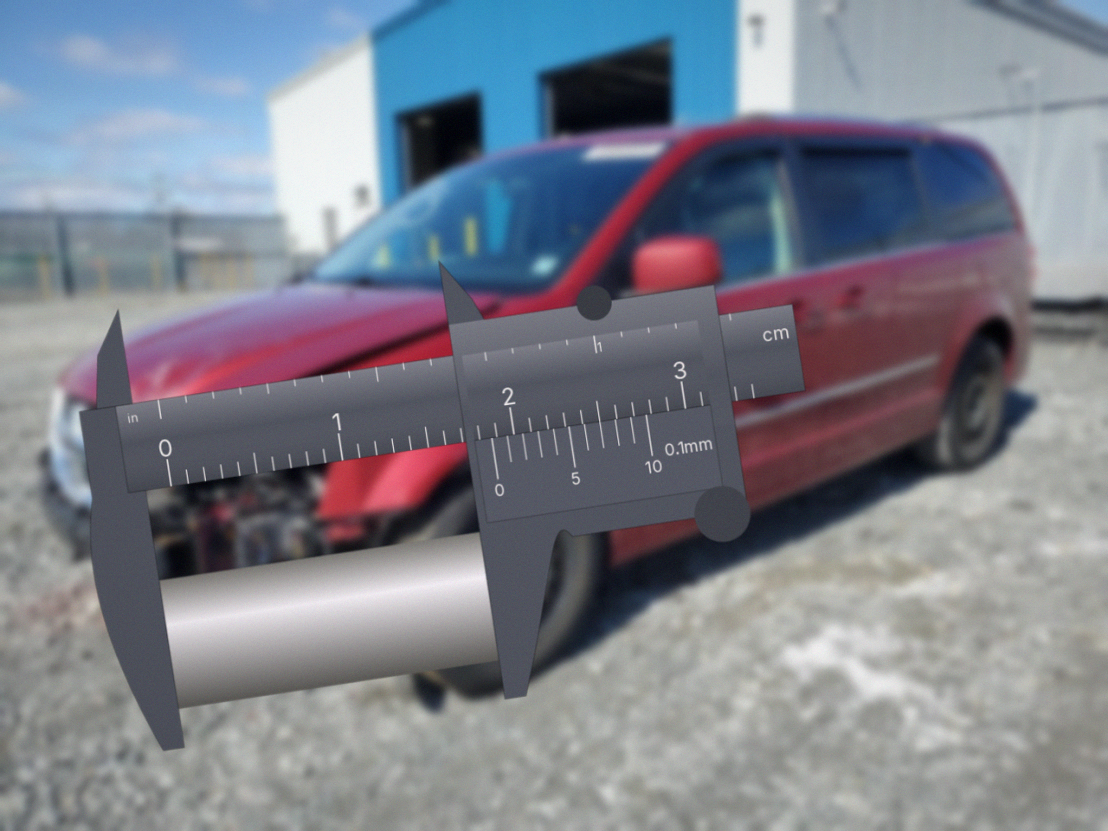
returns 18.7,mm
